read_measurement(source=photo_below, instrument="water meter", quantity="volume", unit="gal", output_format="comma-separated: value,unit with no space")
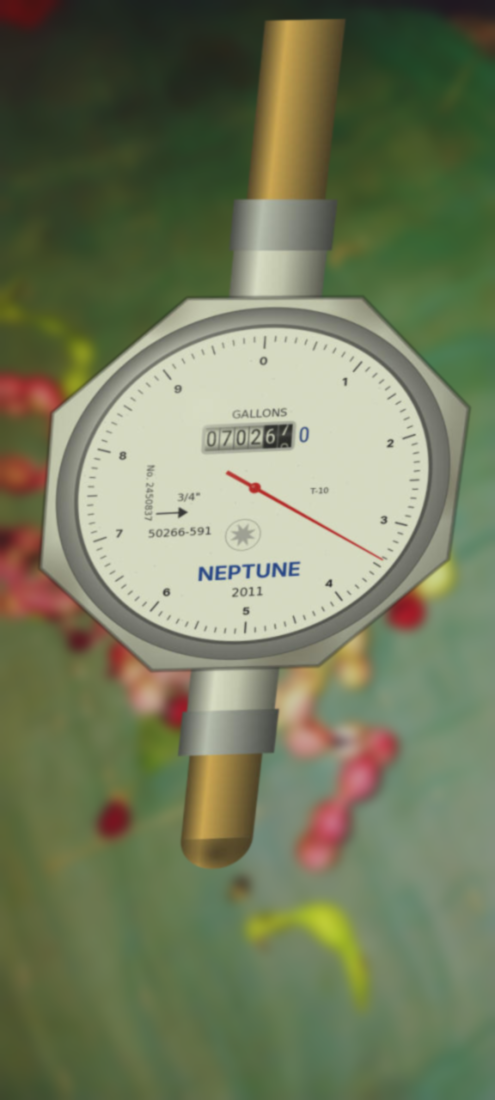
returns 702673.4,gal
